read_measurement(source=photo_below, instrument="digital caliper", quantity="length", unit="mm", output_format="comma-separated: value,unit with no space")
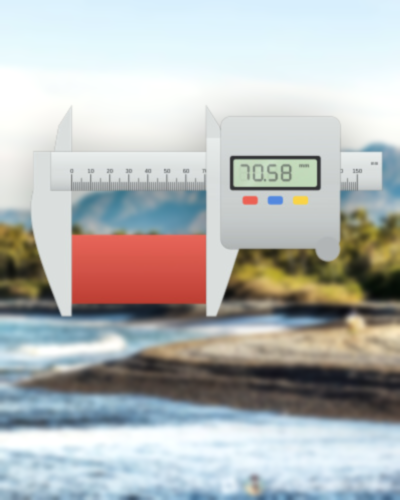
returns 70.58,mm
